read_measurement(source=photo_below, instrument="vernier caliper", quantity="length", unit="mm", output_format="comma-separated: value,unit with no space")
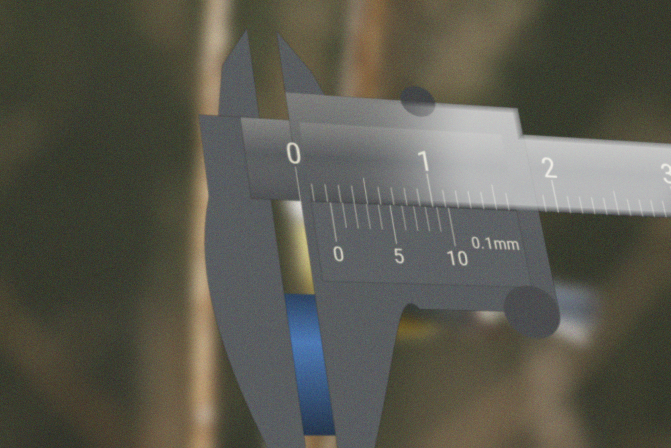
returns 2.2,mm
